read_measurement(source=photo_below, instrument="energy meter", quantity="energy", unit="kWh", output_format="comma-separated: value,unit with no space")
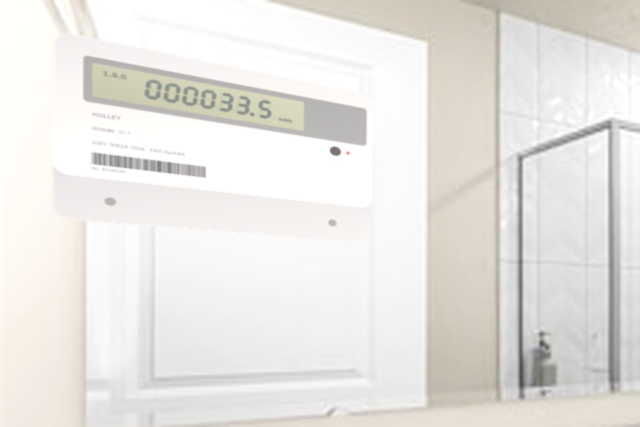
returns 33.5,kWh
